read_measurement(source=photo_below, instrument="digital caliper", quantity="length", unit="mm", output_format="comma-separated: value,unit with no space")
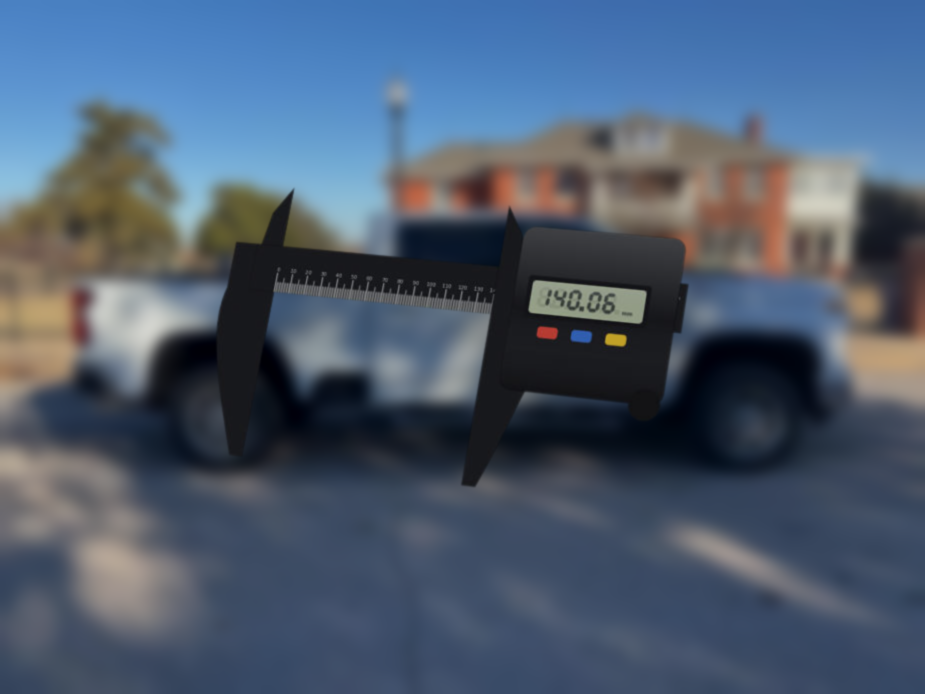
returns 140.06,mm
